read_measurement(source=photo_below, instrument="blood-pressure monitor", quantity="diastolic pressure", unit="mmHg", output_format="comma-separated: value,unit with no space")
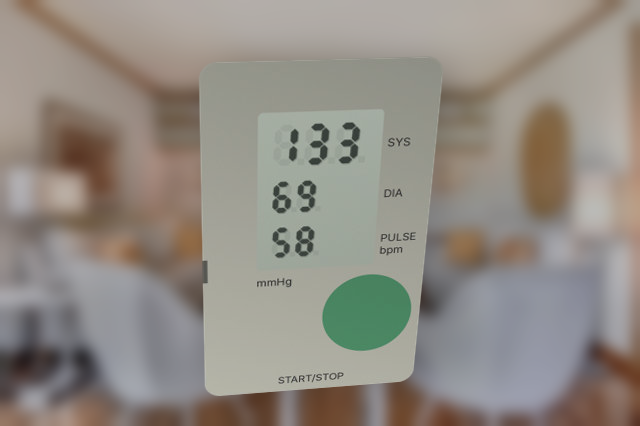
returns 69,mmHg
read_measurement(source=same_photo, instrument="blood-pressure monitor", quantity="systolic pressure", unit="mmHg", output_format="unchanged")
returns 133,mmHg
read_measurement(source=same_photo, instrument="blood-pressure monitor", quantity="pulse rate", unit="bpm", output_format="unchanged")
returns 58,bpm
